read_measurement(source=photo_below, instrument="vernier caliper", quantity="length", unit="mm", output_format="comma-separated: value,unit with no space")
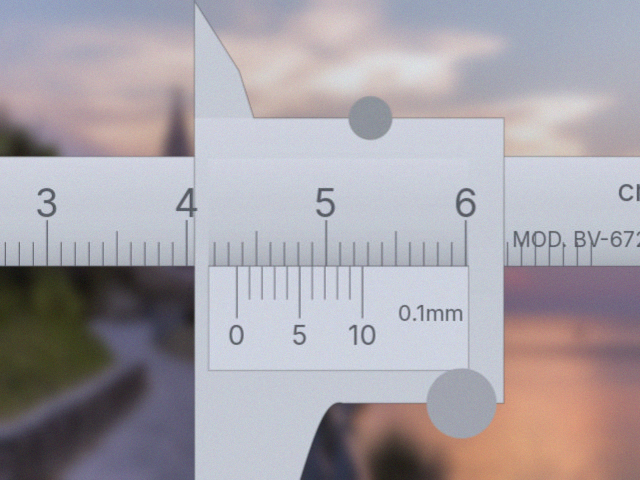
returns 43.6,mm
